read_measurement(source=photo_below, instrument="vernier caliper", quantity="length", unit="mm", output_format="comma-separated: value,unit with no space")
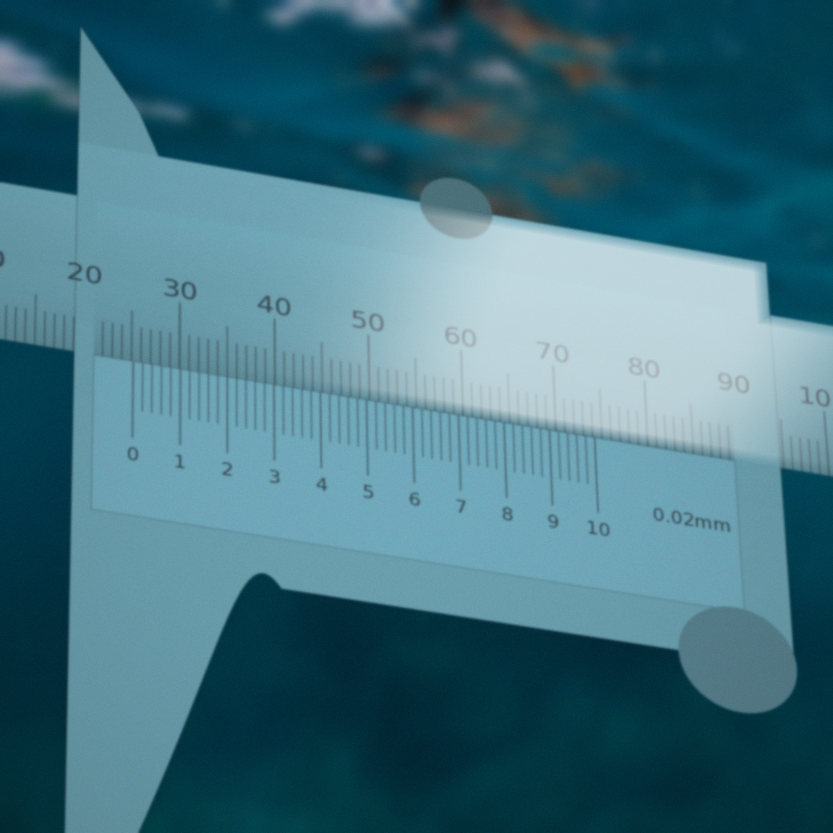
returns 25.2,mm
